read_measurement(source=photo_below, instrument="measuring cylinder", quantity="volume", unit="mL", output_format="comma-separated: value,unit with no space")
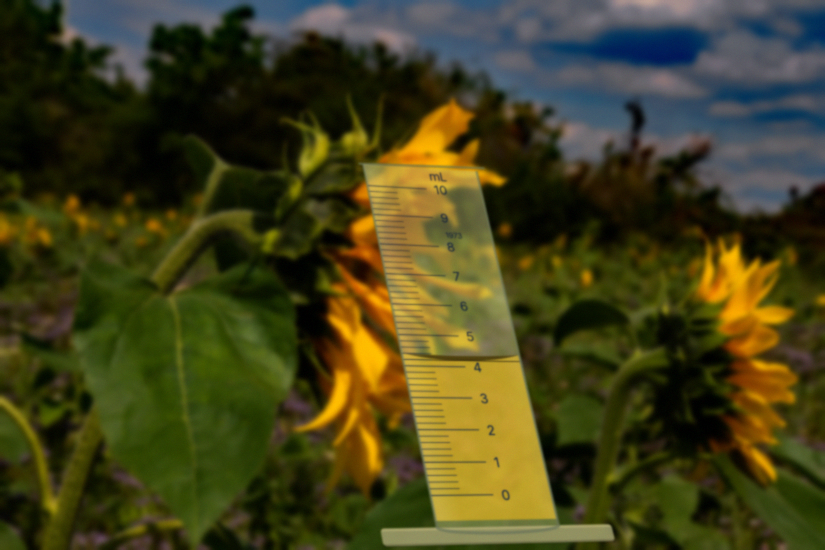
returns 4.2,mL
